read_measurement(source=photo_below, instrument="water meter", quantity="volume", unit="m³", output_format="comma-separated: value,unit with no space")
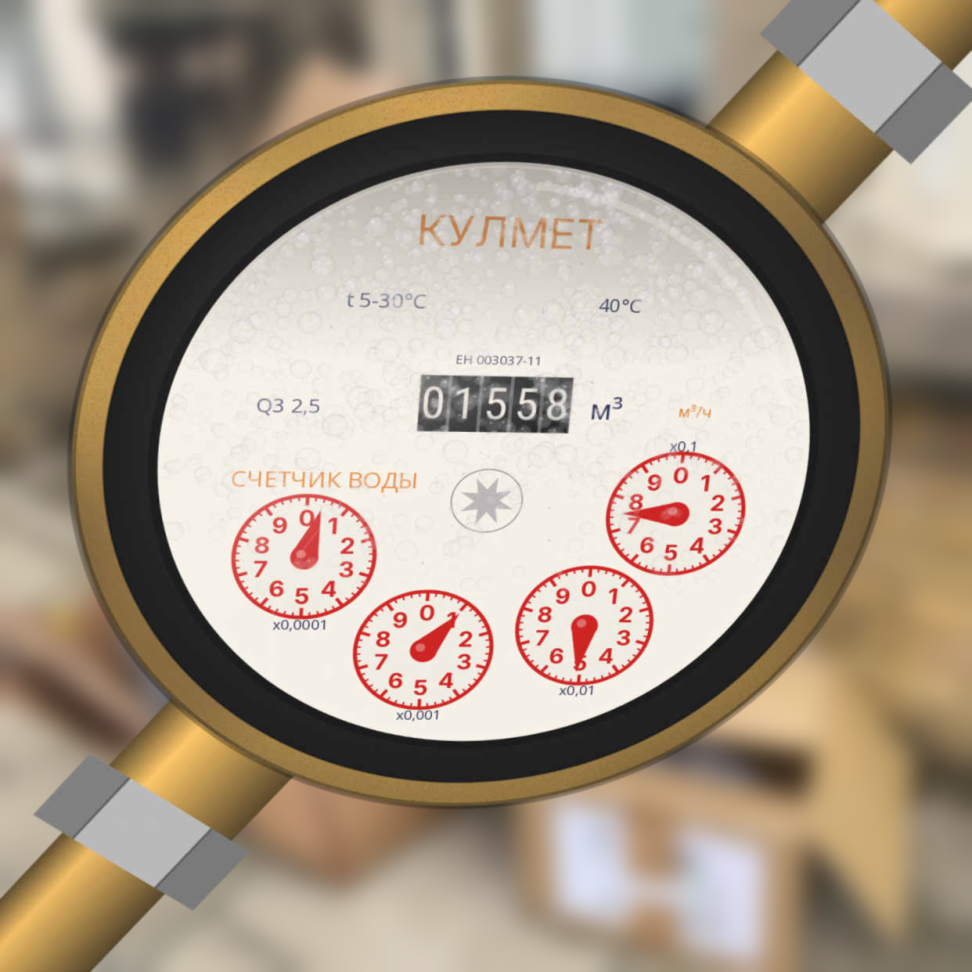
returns 1558.7510,m³
